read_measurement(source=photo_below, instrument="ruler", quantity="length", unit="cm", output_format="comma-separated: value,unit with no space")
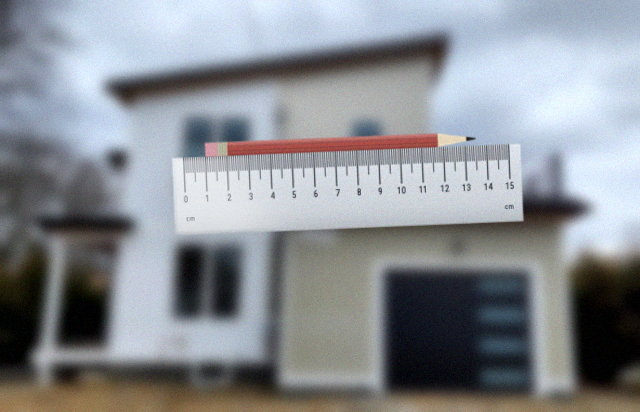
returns 12.5,cm
